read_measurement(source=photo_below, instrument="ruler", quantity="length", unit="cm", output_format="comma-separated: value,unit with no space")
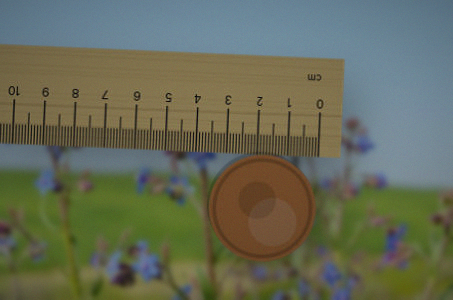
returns 3.5,cm
